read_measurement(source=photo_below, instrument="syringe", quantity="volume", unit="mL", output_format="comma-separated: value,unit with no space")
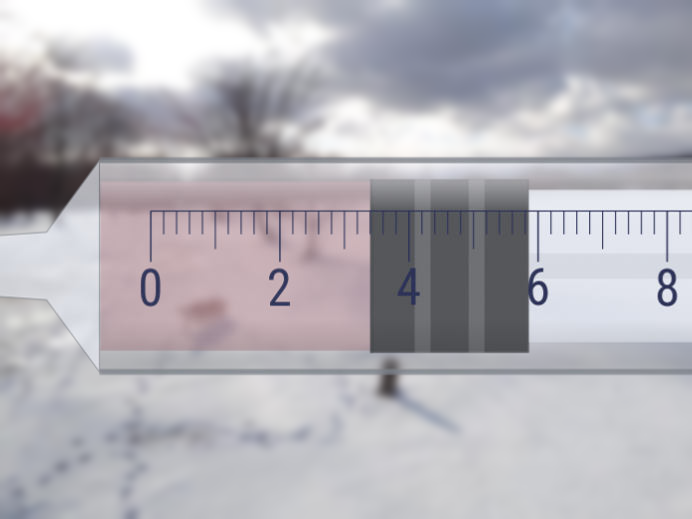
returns 3.4,mL
